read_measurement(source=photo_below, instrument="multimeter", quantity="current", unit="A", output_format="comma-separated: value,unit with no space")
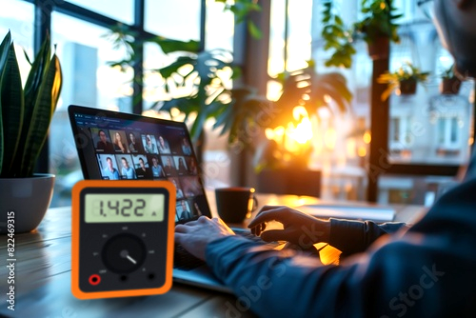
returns 1.422,A
